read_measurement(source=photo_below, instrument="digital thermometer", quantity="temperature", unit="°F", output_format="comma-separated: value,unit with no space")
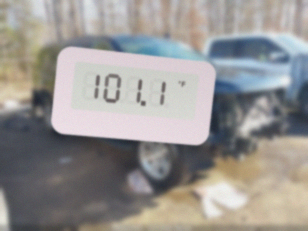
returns 101.1,°F
